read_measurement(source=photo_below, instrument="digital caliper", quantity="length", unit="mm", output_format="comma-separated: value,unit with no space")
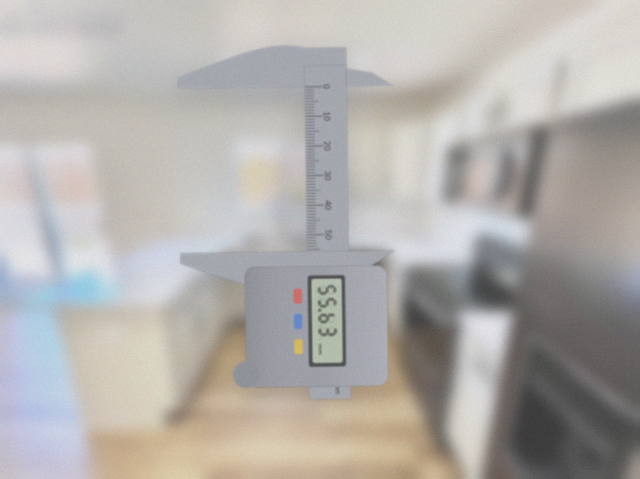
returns 55.63,mm
